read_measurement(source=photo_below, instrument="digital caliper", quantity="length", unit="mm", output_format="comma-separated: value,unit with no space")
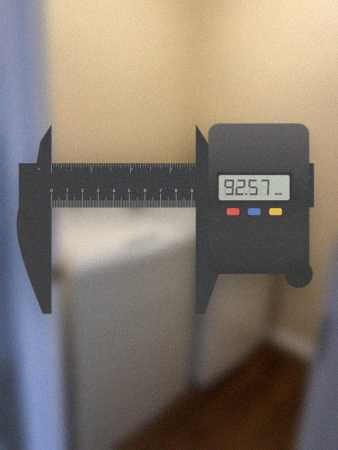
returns 92.57,mm
